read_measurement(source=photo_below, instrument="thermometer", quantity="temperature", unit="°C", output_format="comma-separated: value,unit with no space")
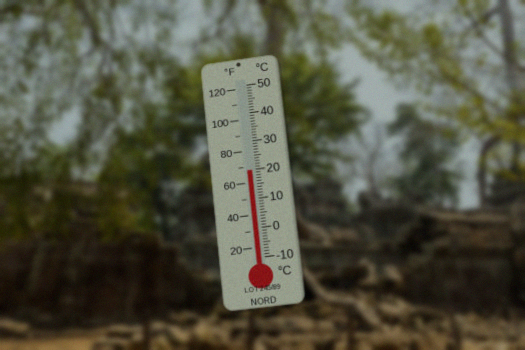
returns 20,°C
